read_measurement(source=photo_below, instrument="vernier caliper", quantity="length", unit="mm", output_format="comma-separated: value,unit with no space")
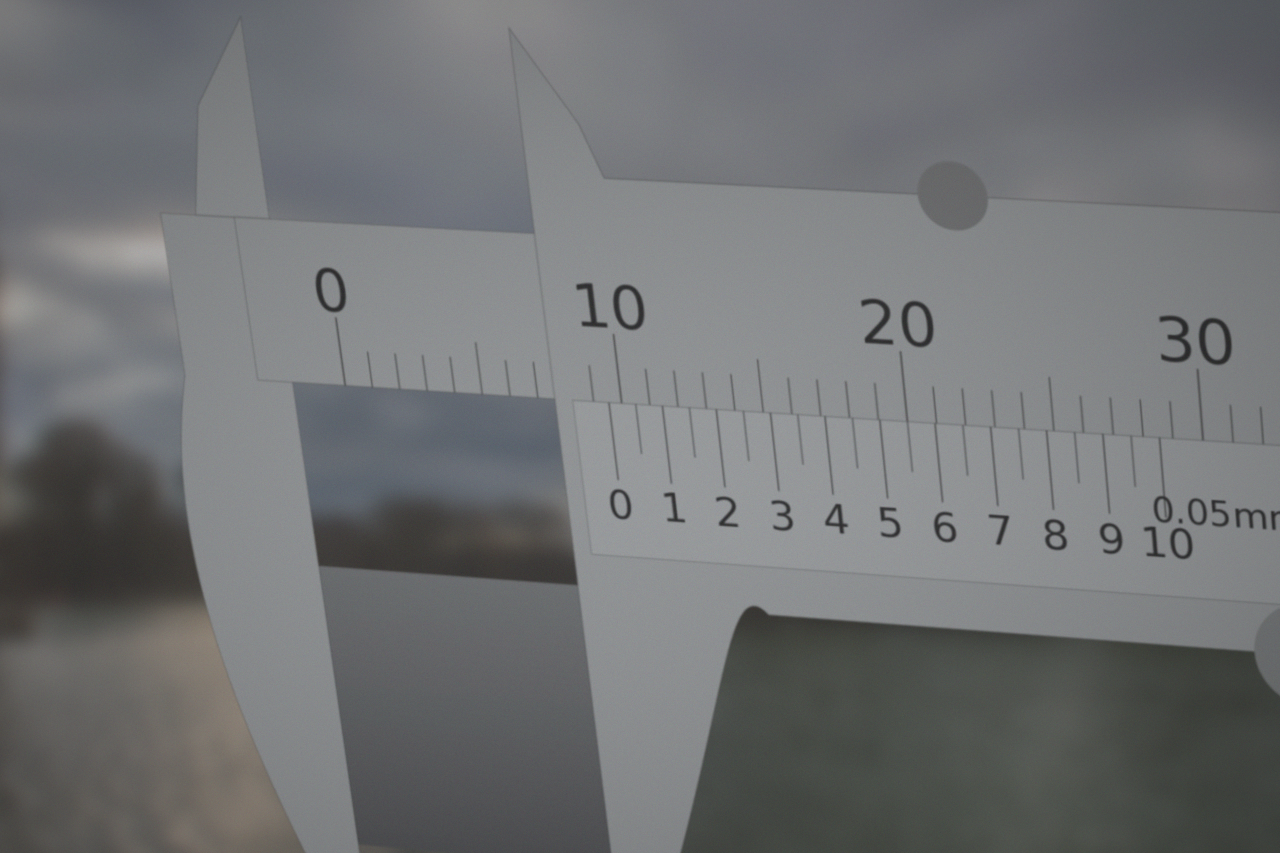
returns 9.55,mm
